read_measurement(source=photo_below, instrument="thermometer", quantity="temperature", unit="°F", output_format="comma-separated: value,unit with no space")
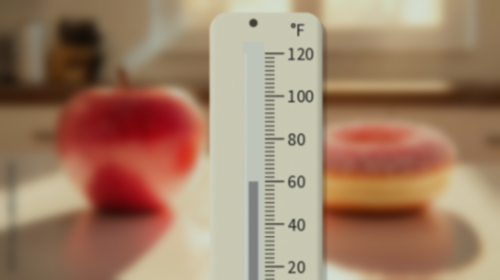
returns 60,°F
